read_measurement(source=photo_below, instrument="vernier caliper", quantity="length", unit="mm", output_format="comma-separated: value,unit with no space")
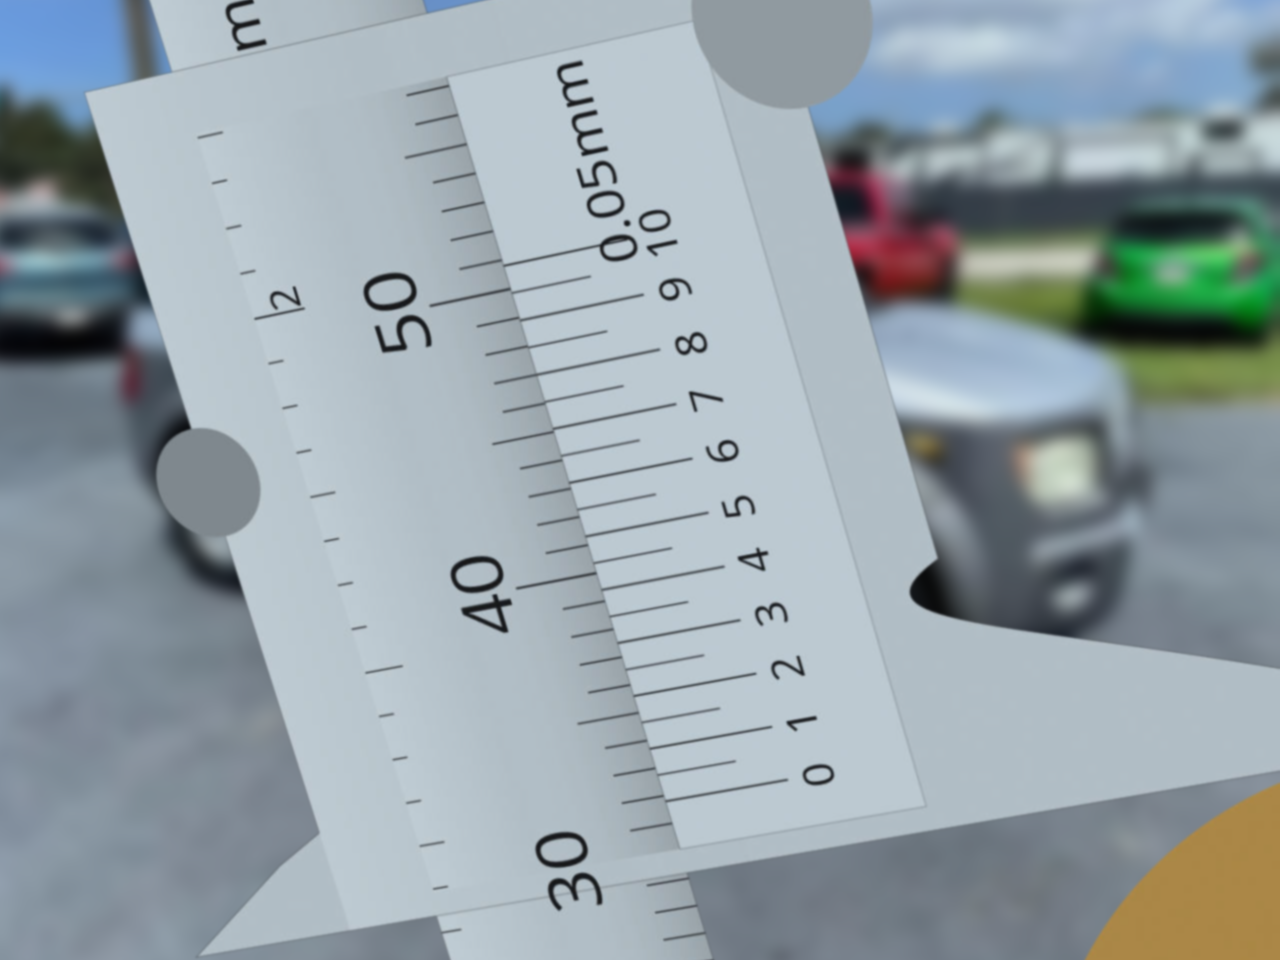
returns 31.8,mm
